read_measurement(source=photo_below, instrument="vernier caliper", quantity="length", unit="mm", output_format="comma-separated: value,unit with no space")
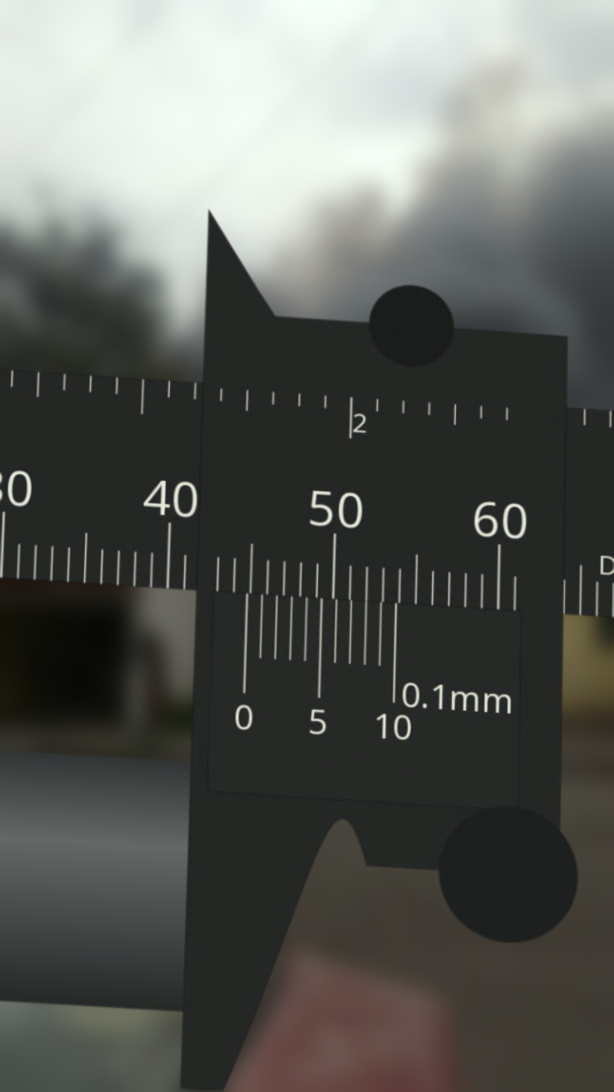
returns 44.8,mm
